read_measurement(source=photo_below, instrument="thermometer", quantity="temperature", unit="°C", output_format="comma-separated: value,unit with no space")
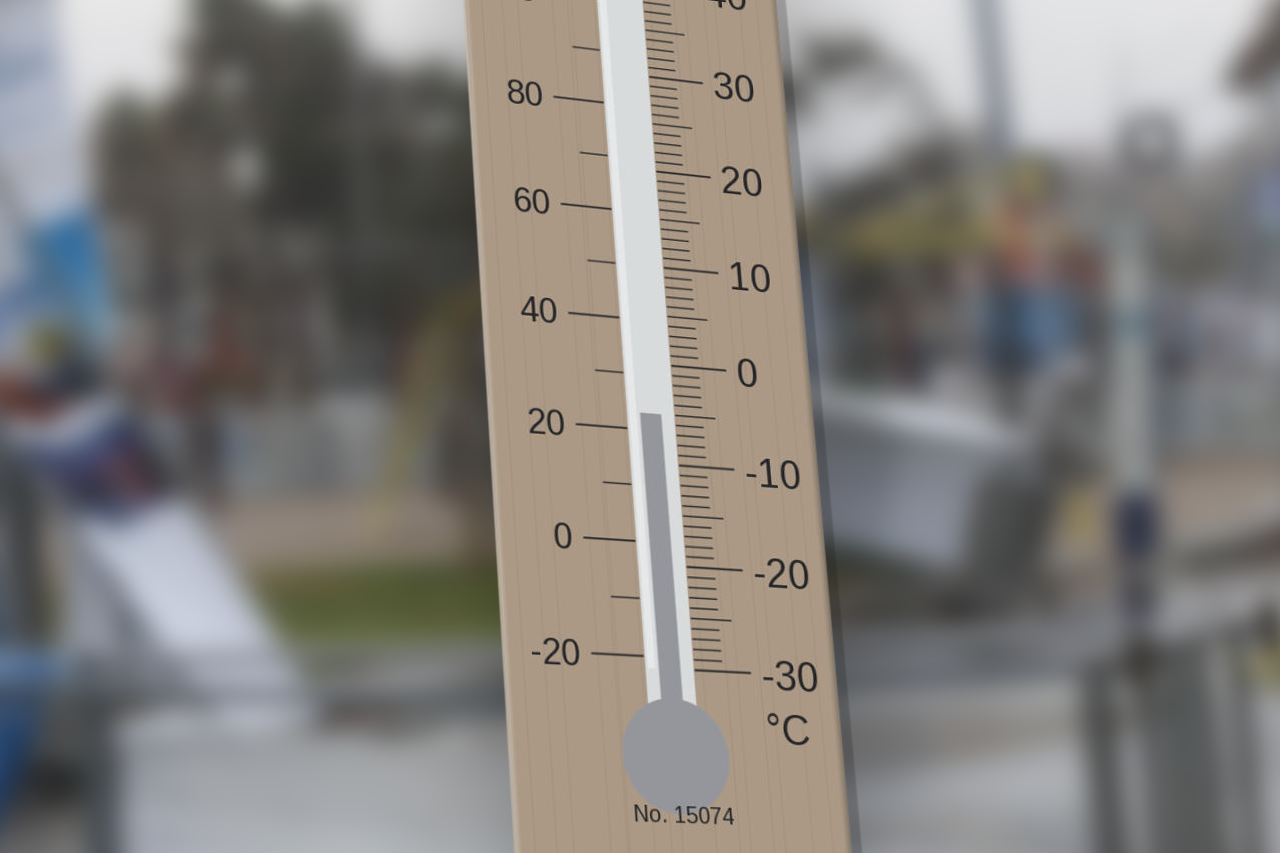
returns -5,°C
